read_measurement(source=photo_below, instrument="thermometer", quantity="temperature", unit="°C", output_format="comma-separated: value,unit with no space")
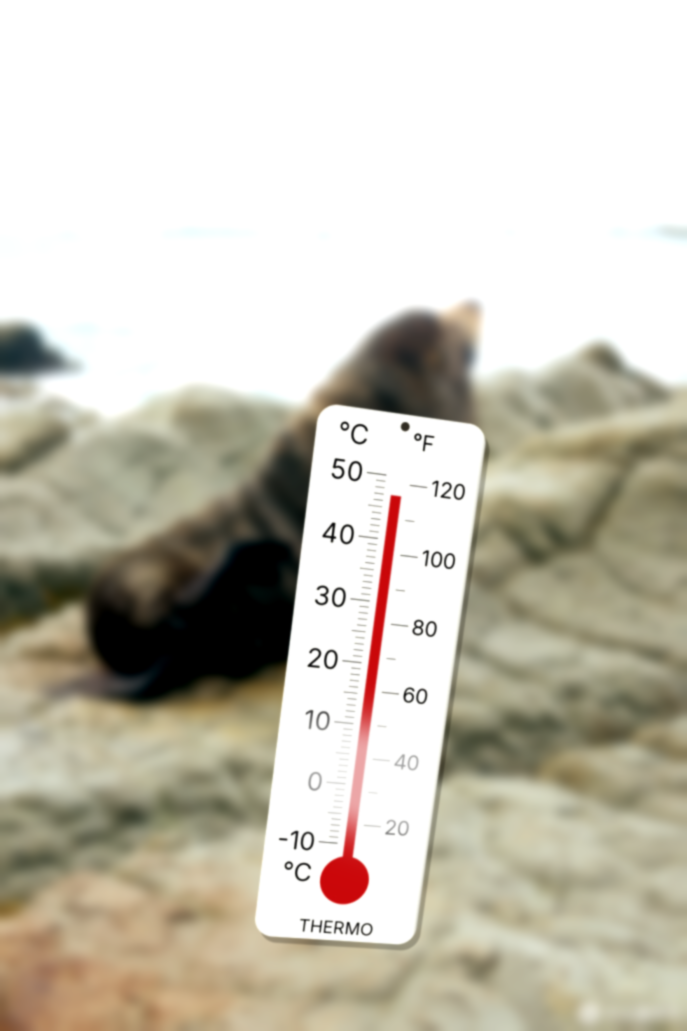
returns 47,°C
